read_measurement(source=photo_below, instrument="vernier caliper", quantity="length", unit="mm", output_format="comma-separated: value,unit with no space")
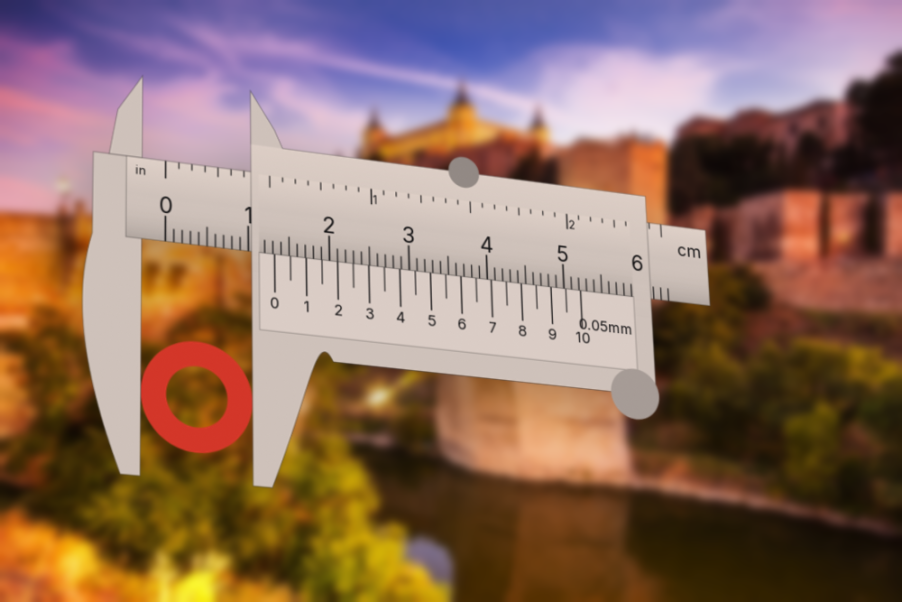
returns 13.2,mm
